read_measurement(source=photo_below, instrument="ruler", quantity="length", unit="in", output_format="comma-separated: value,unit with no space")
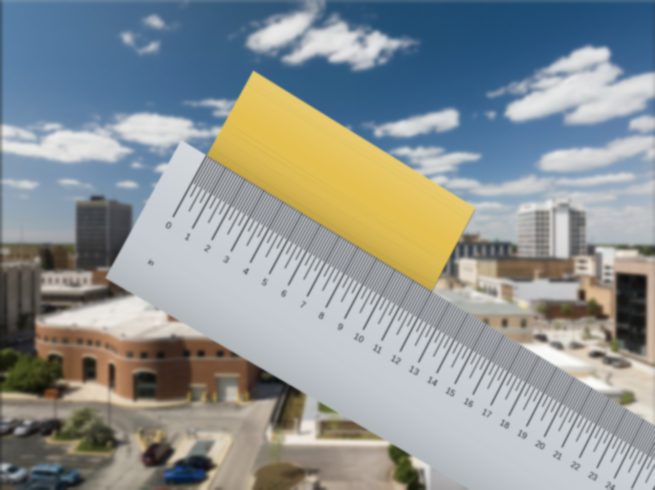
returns 12,in
